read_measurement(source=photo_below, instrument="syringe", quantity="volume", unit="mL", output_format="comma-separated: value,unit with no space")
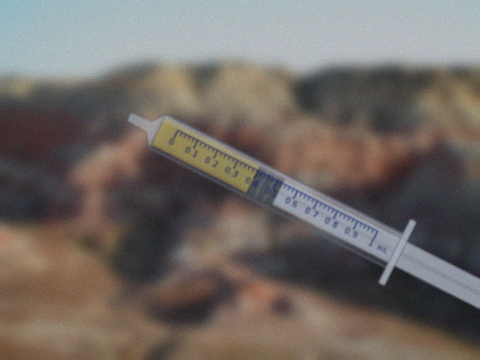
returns 0.4,mL
